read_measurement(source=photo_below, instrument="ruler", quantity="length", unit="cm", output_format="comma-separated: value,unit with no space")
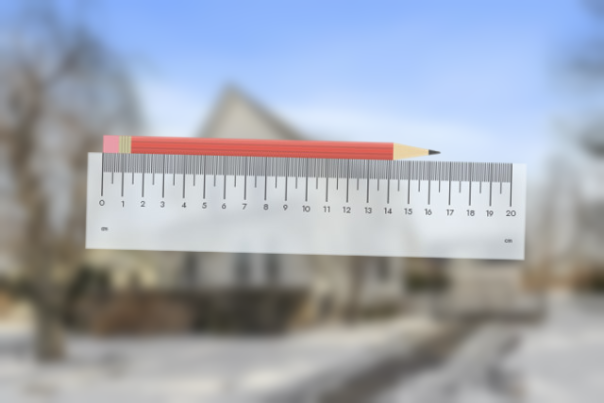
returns 16.5,cm
